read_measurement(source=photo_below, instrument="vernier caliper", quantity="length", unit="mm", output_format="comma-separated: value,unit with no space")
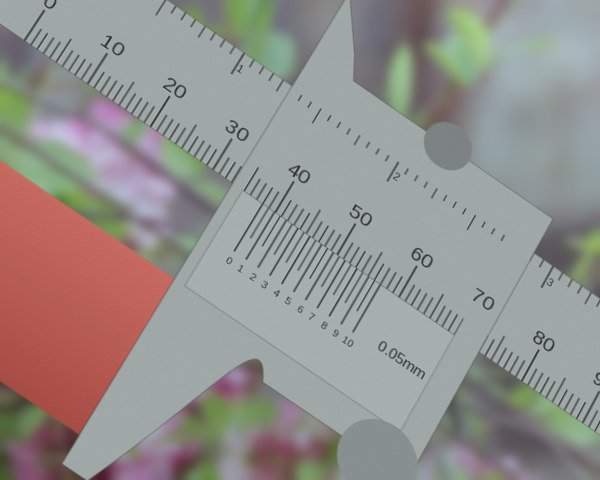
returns 38.0,mm
